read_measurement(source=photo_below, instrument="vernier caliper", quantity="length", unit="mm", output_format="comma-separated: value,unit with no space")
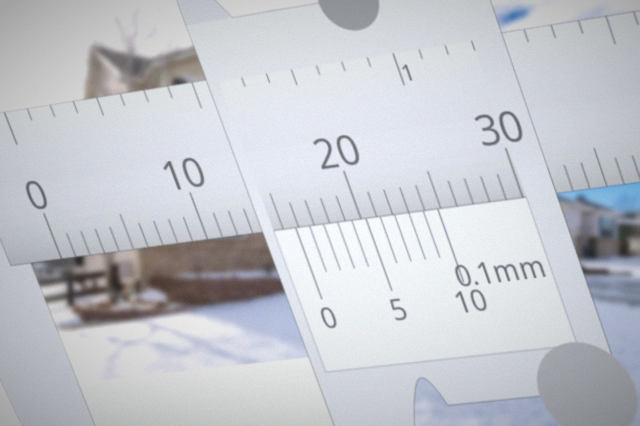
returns 15.8,mm
